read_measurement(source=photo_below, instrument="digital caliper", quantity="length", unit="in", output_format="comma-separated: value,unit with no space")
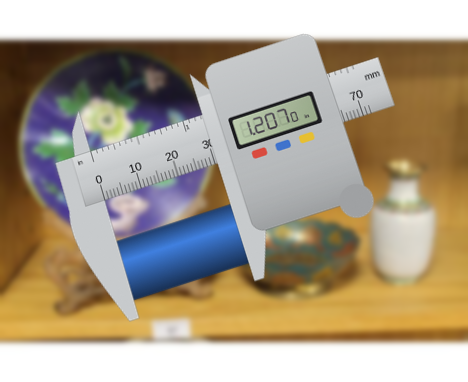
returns 1.2070,in
